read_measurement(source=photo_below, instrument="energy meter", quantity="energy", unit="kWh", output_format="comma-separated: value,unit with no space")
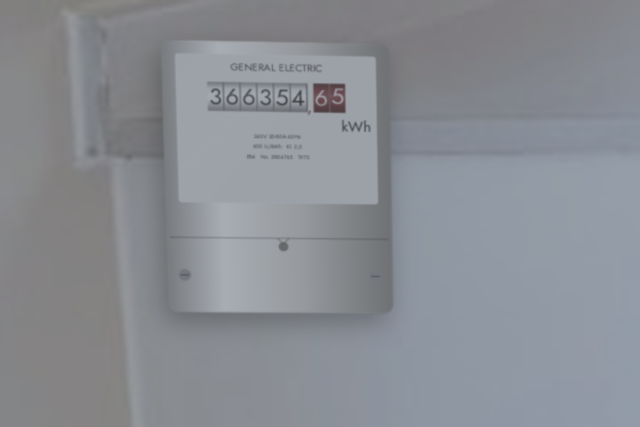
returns 366354.65,kWh
